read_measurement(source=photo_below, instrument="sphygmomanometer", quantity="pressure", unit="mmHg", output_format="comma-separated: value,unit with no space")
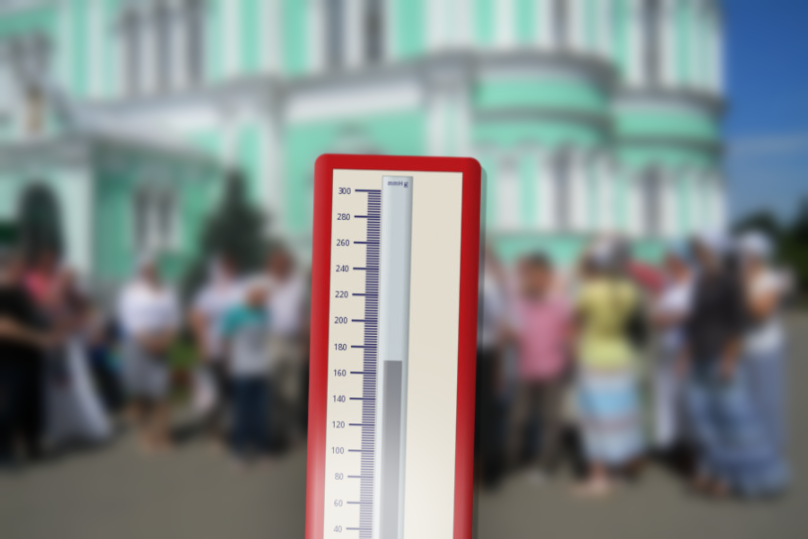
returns 170,mmHg
